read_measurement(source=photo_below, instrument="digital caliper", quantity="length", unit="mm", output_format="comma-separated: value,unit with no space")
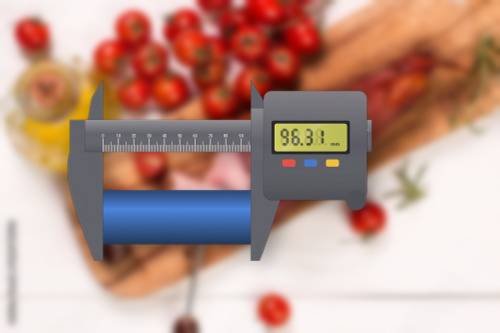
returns 96.31,mm
